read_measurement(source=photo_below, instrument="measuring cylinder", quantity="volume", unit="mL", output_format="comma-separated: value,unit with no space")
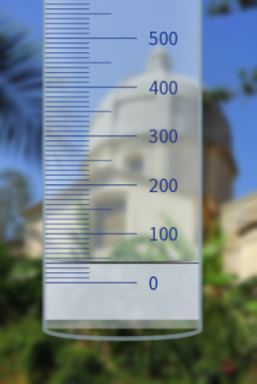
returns 40,mL
